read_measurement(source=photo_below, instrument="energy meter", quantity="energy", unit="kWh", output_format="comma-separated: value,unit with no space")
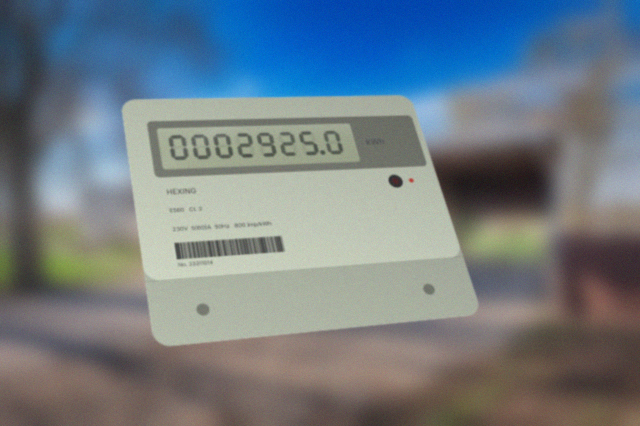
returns 2925.0,kWh
